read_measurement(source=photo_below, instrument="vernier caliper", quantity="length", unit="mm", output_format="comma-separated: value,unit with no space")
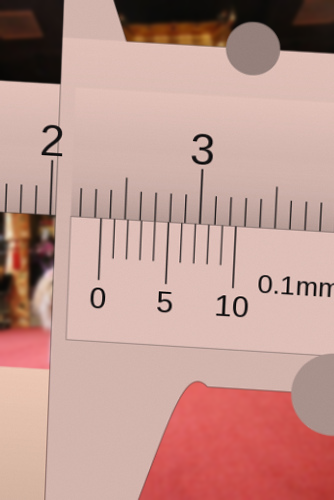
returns 23.4,mm
